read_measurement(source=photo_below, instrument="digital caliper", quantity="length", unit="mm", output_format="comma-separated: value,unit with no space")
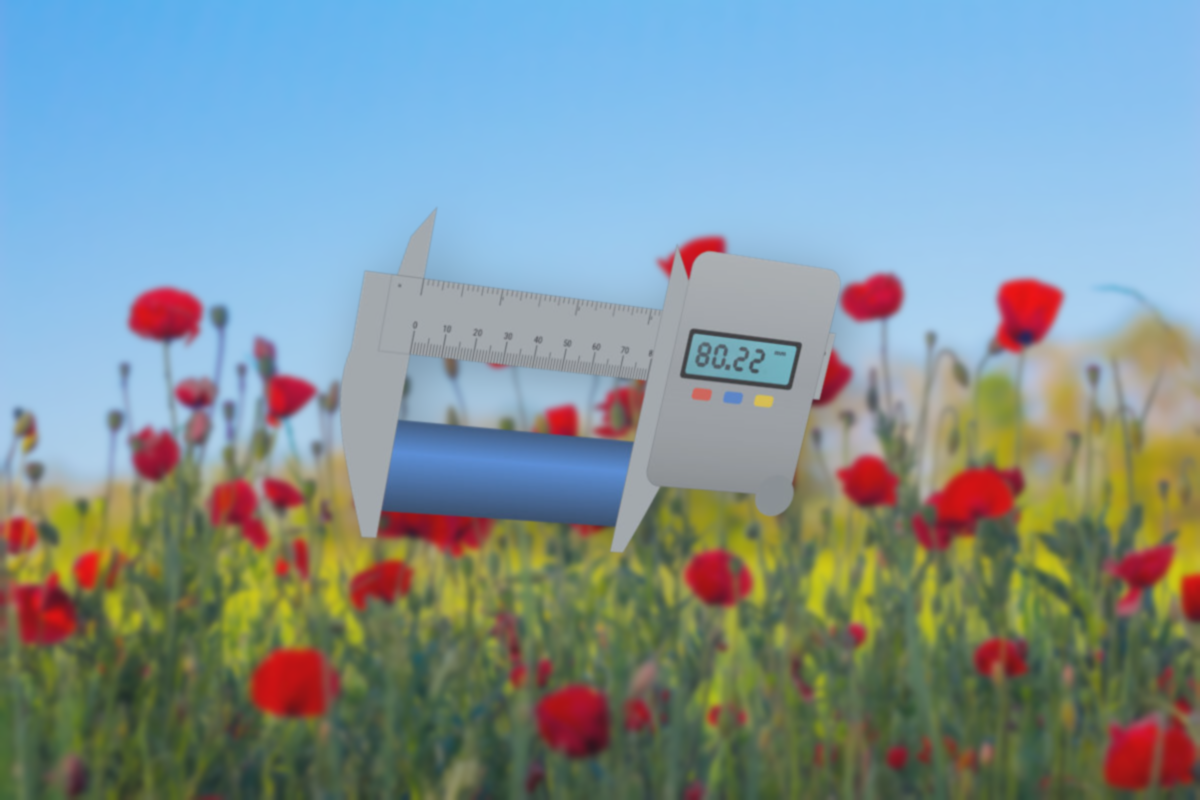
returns 80.22,mm
